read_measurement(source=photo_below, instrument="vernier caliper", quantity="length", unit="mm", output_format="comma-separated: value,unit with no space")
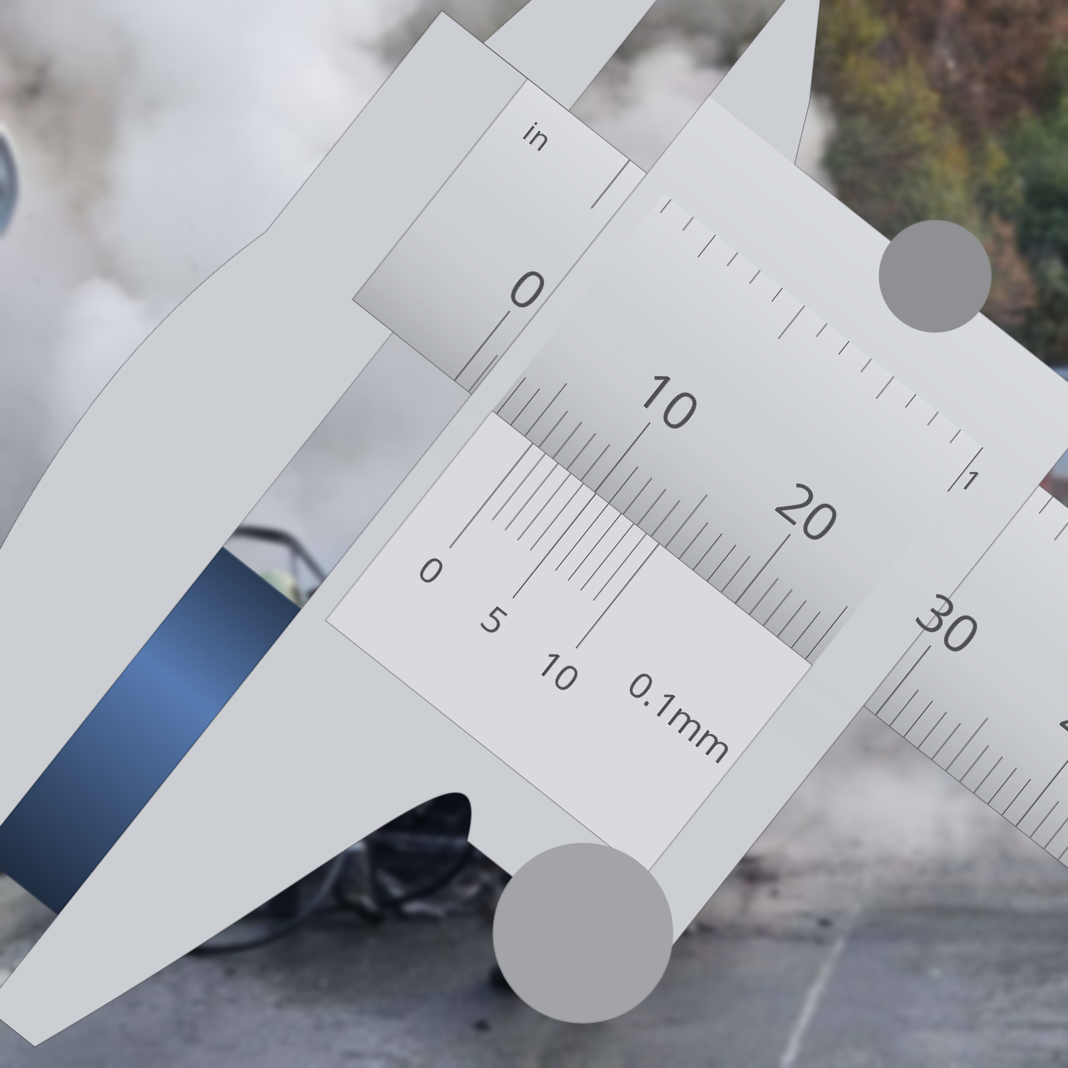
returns 5.6,mm
